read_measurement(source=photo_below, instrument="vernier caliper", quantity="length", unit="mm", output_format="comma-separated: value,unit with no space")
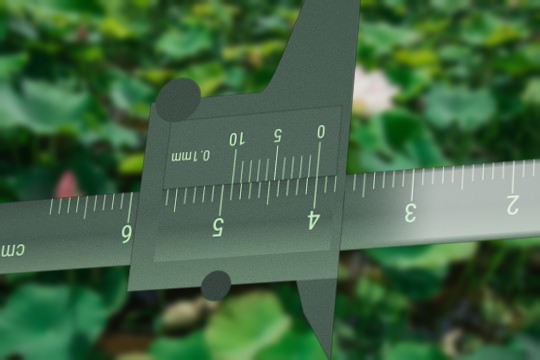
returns 40.0,mm
